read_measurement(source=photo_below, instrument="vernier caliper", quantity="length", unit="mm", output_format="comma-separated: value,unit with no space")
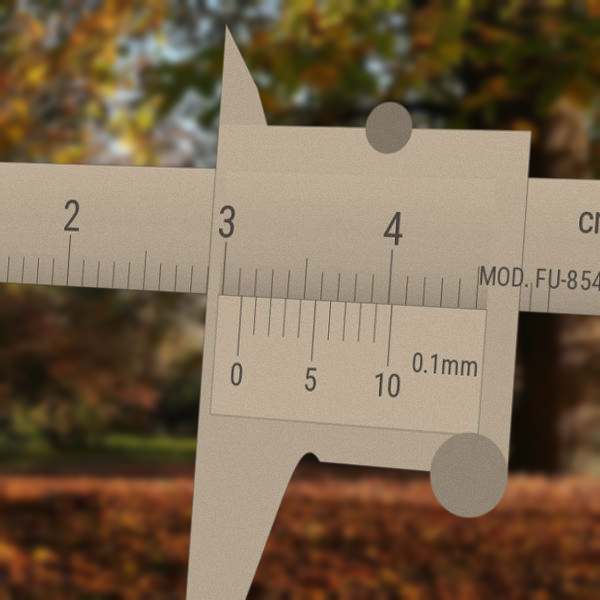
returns 31.2,mm
